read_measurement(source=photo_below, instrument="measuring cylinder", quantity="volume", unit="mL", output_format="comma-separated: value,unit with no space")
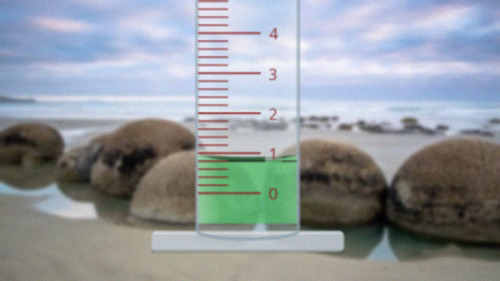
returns 0.8,mL
